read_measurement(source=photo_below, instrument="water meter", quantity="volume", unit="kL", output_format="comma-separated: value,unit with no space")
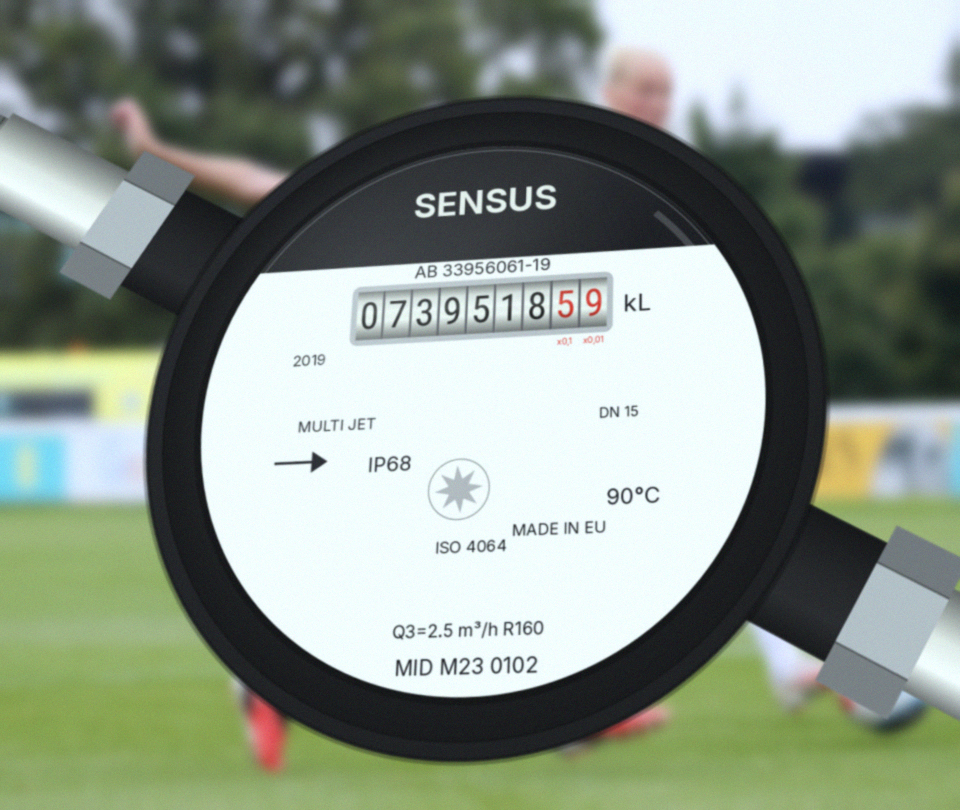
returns 739518.59,kL
